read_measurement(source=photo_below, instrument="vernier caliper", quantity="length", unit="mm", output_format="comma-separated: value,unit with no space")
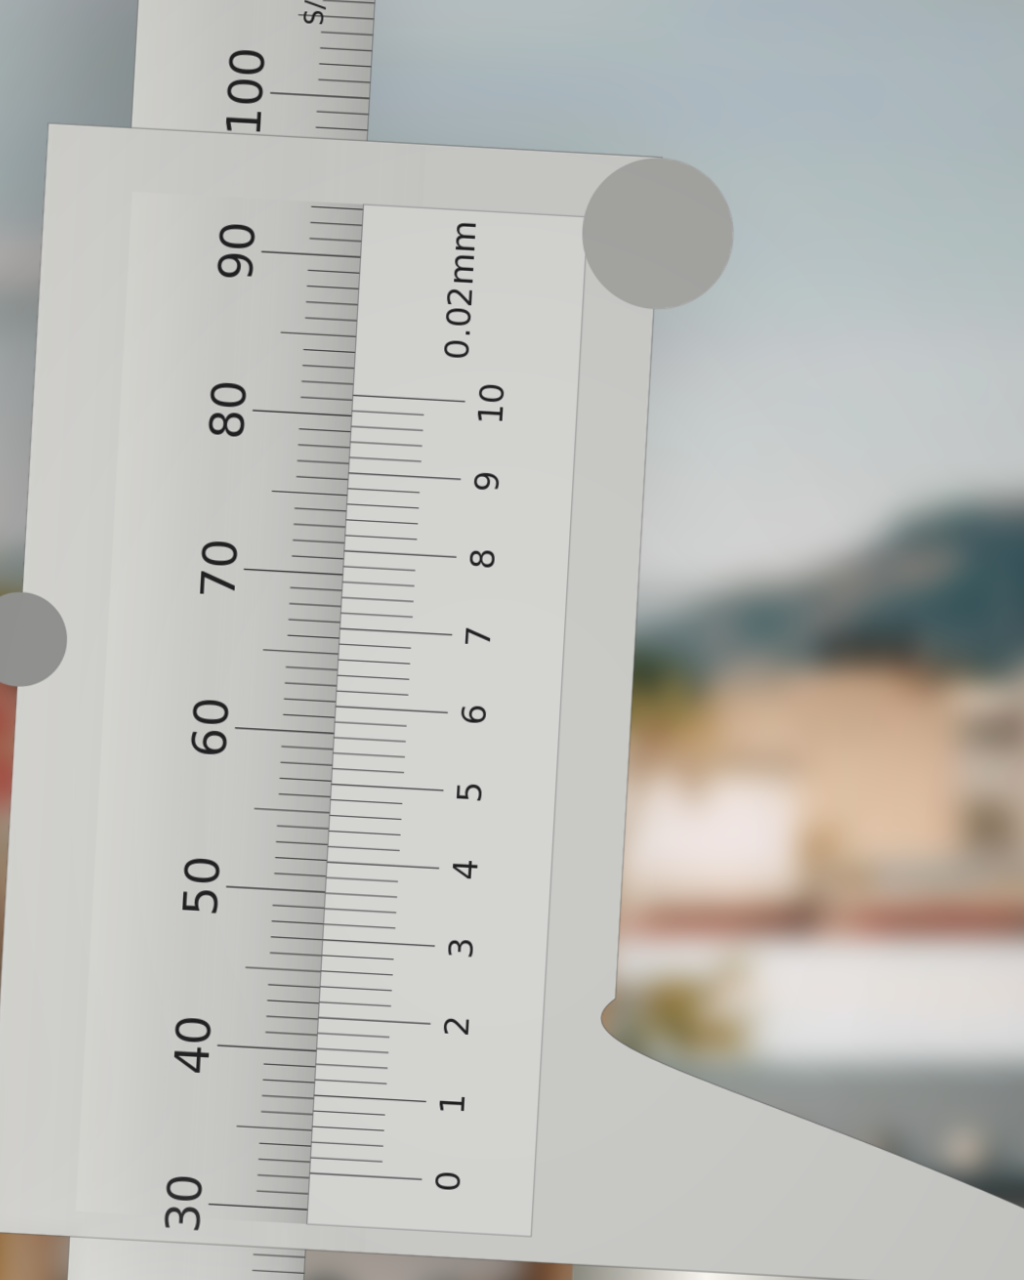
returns 32.3,mm
